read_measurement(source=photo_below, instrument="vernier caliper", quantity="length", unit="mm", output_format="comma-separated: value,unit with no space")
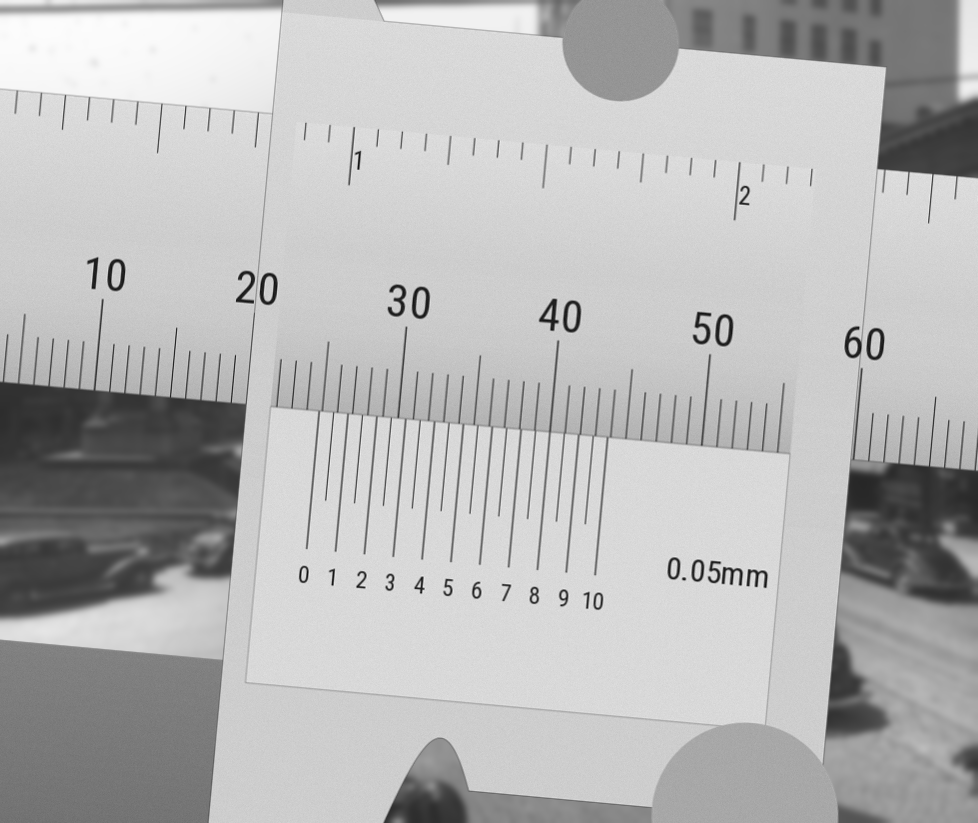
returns 24.8,mm
